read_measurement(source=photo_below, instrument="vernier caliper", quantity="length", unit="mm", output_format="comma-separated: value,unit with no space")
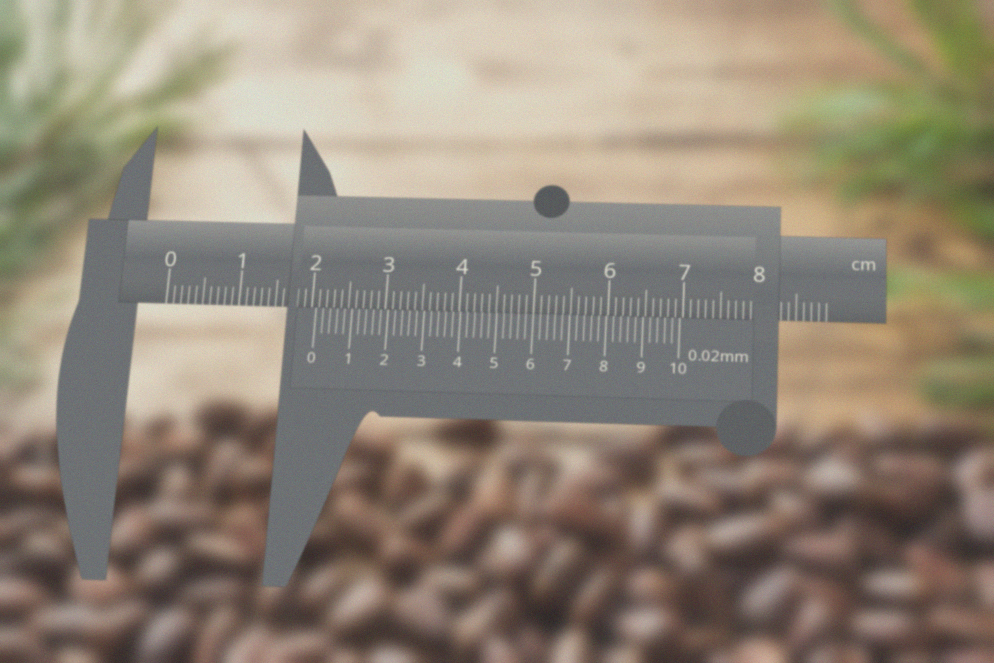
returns 20.6,mm
